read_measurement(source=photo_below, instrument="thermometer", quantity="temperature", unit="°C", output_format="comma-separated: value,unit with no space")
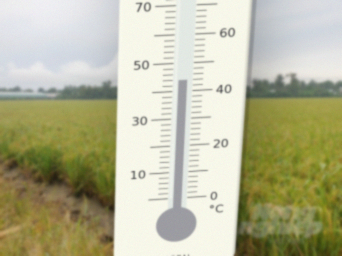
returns 44,°C
